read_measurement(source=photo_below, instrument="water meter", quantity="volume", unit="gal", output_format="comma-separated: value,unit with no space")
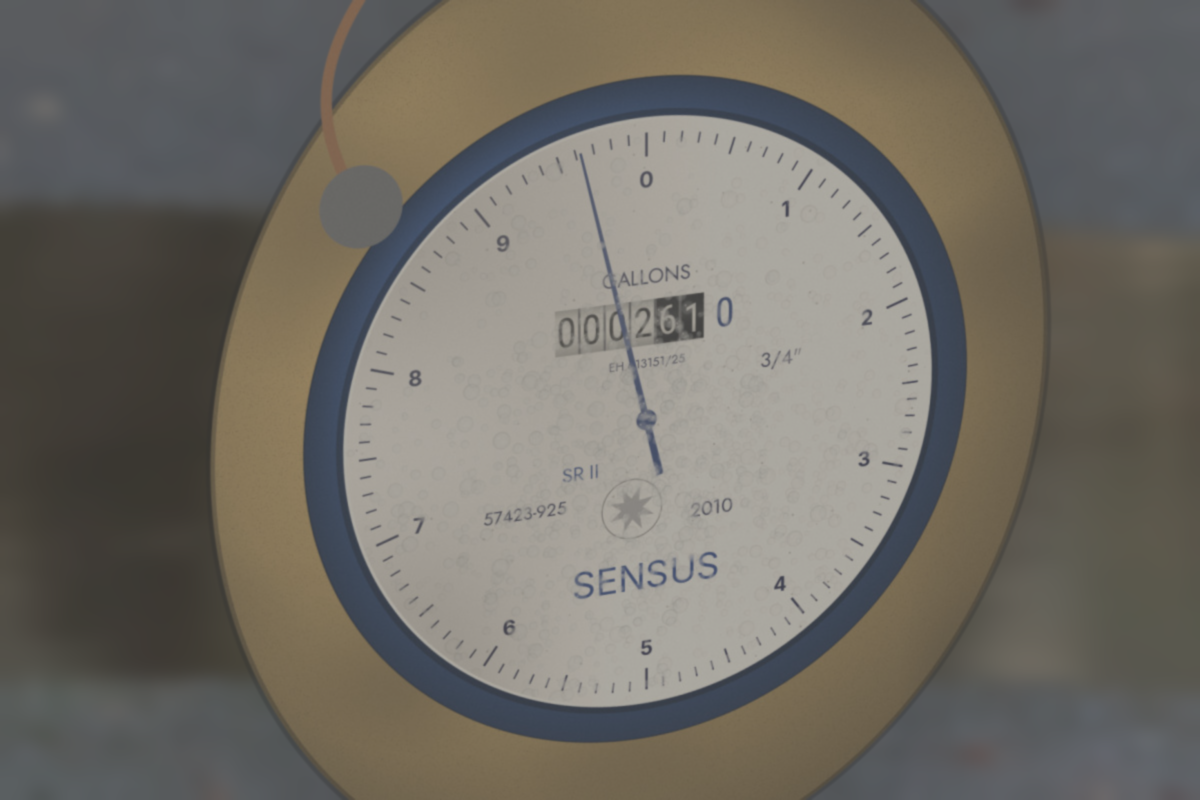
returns 2609.6,gal
